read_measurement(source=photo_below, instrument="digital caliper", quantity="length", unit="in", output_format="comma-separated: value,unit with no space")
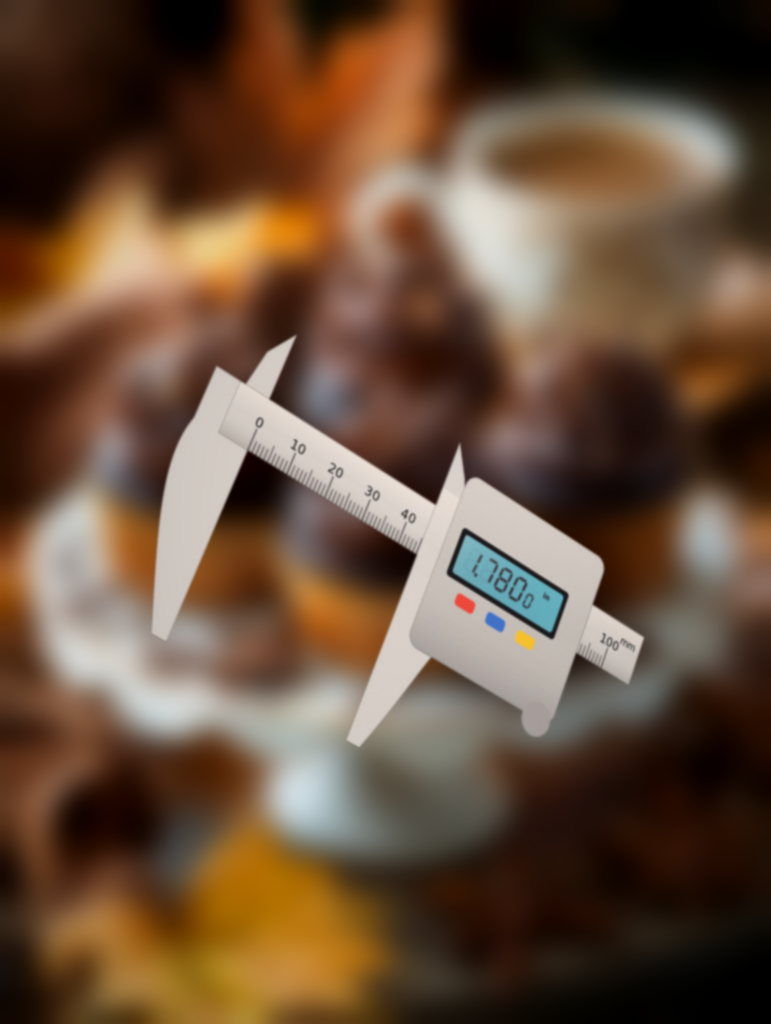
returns 1.7800,in
